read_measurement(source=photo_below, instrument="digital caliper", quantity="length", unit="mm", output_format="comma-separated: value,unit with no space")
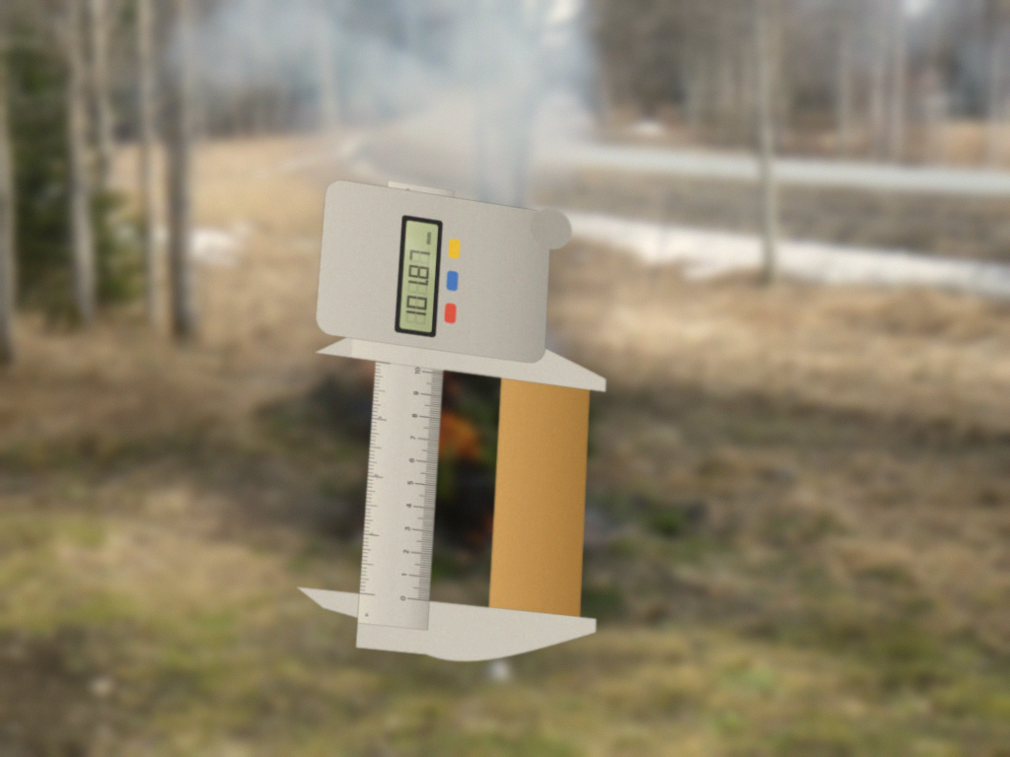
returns 101.87,mm
